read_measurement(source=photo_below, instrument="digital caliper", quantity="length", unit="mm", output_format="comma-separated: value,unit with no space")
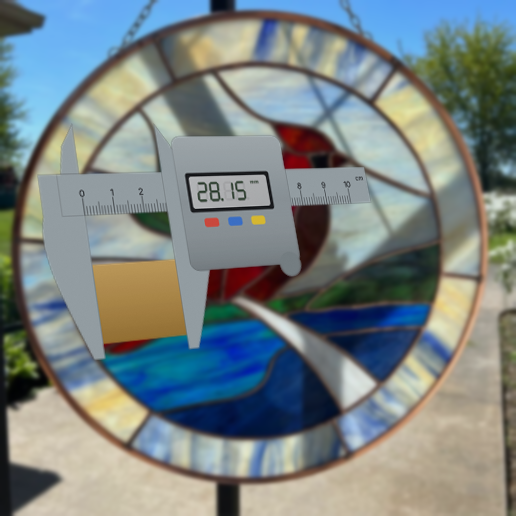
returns 28.15,mm
